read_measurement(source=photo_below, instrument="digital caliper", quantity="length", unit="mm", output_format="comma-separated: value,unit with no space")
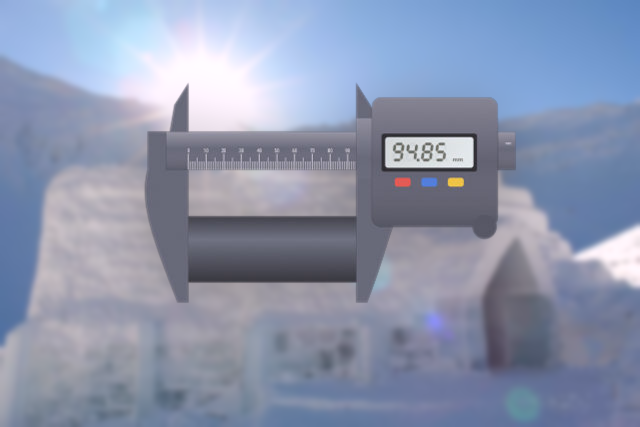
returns 94.85,mm
